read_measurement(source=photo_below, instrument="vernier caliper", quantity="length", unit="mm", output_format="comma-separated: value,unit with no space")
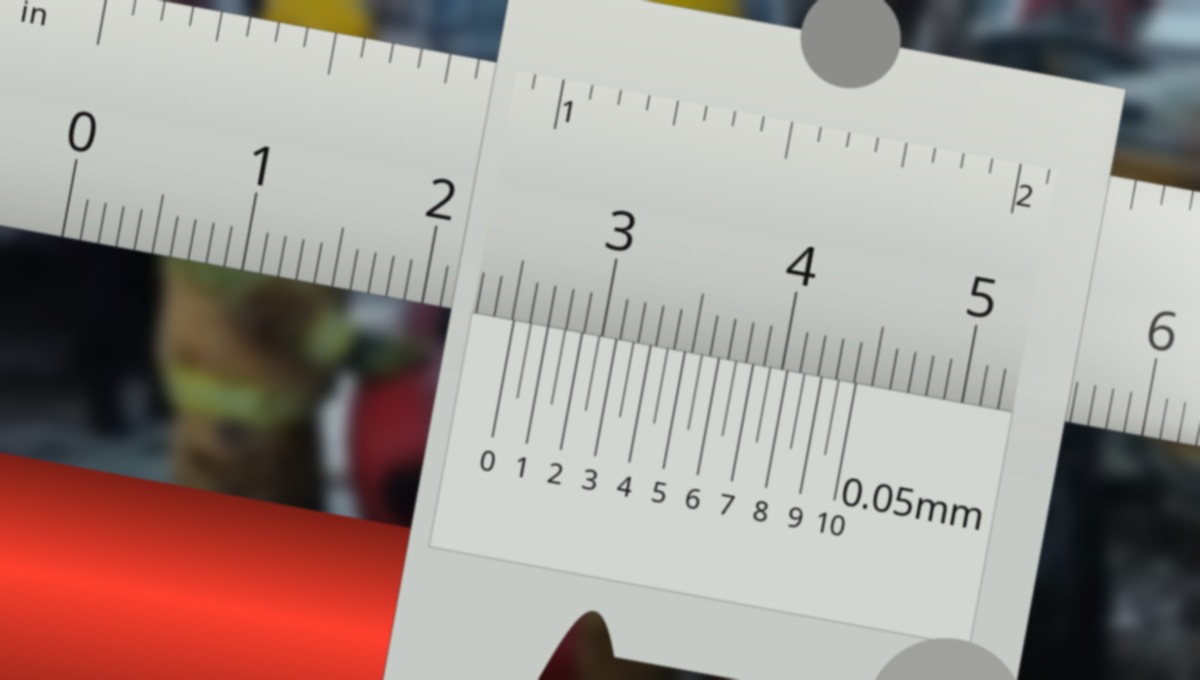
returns 25.1,mm
